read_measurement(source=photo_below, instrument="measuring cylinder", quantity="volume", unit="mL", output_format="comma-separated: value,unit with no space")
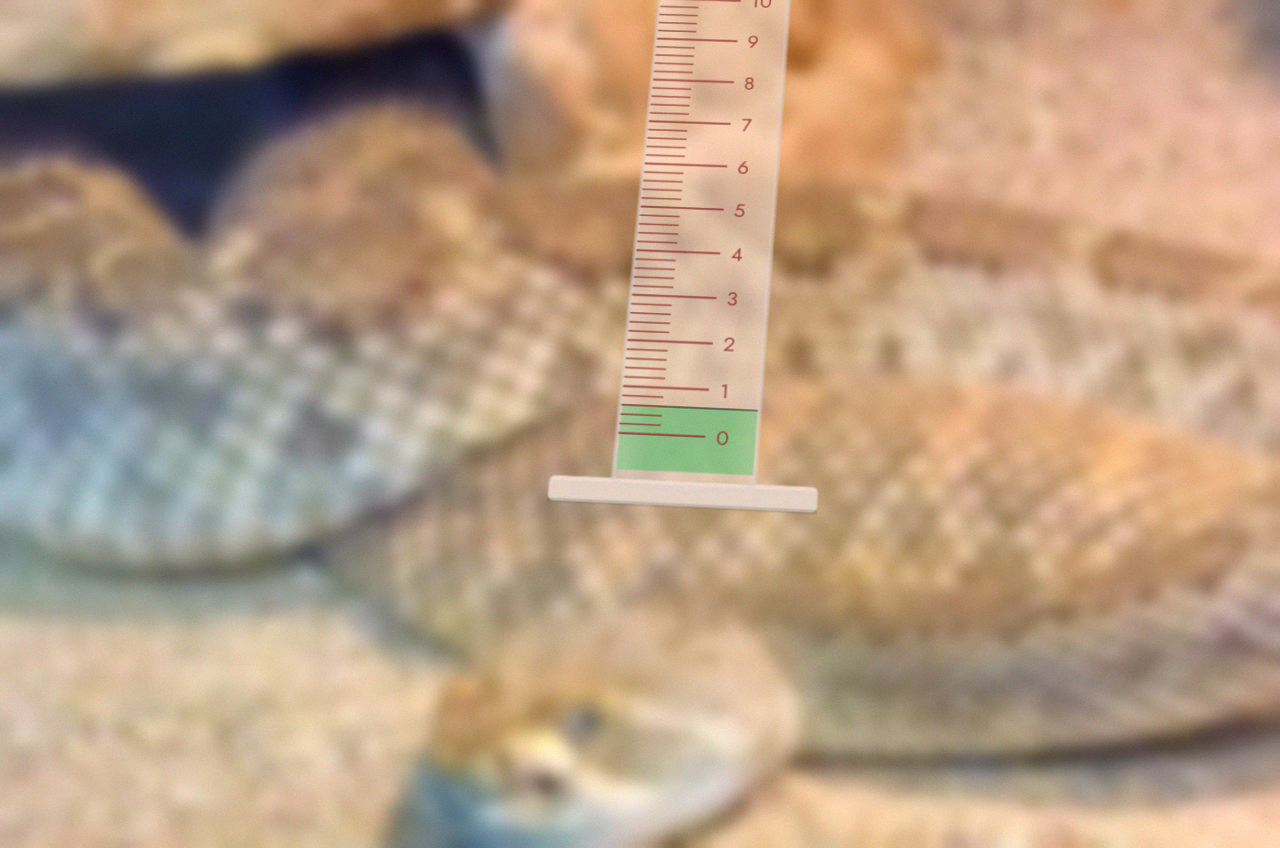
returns 0.6,mL
